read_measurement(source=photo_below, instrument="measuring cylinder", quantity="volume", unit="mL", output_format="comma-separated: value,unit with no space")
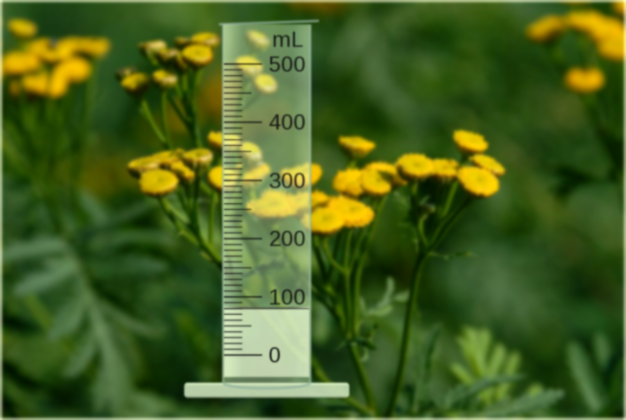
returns 80,mL
